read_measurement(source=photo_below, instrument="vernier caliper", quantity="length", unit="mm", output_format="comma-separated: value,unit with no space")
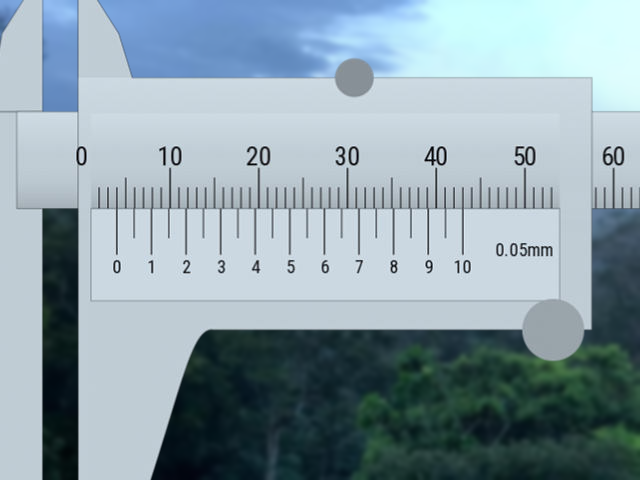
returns 4.0,mm
